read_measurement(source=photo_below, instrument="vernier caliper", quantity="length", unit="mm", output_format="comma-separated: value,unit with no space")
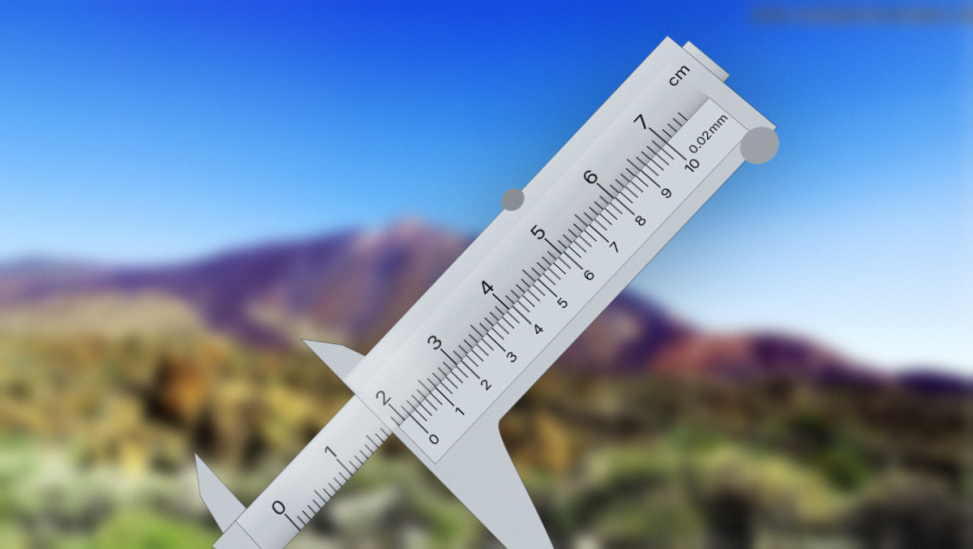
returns 21.0,mm
